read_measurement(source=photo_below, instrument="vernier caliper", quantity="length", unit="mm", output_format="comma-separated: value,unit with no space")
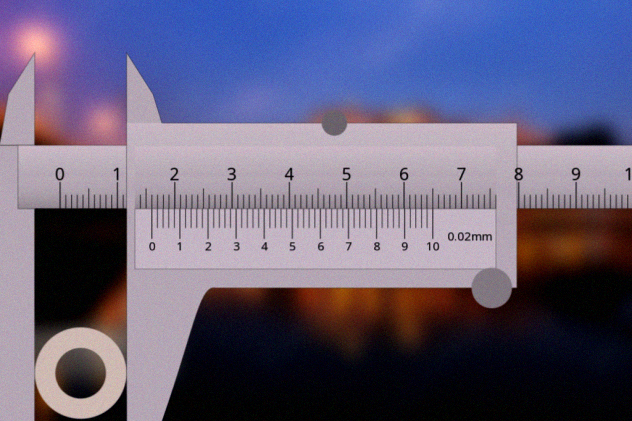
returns 16.0,mm
